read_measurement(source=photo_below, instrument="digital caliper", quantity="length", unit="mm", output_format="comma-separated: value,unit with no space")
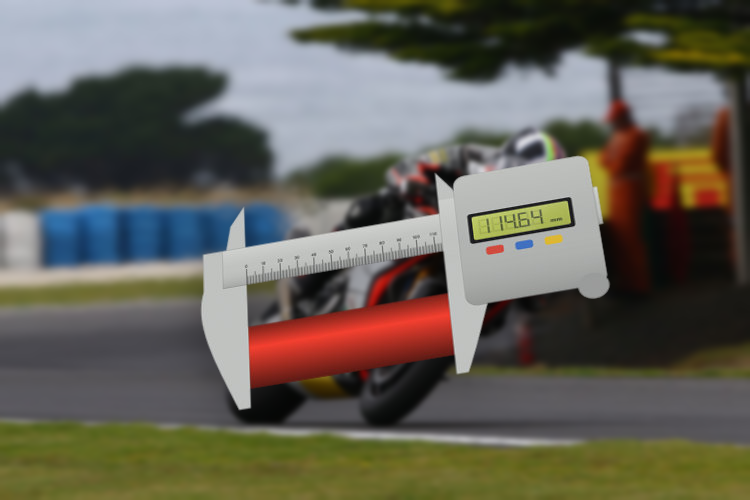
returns 114.64,mm
